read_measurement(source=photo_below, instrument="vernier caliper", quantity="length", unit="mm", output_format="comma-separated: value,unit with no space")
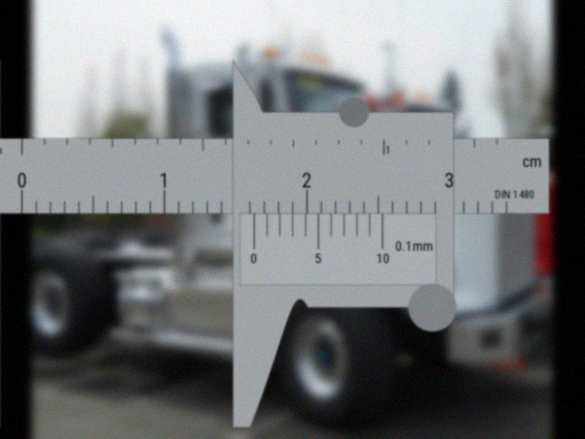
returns 16.3,mm
